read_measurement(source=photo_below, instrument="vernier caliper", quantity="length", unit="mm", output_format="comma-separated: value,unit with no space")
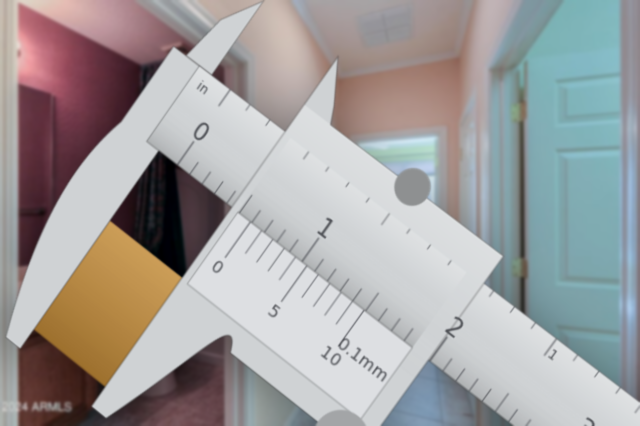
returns 5.9,mm
